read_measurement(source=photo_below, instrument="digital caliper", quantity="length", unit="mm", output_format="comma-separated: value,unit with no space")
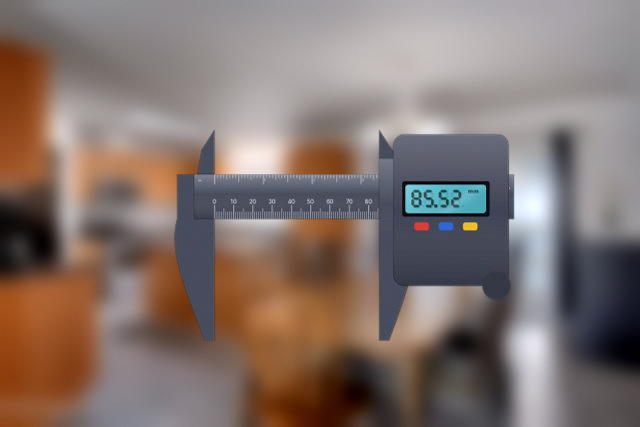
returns 85.52,mm
